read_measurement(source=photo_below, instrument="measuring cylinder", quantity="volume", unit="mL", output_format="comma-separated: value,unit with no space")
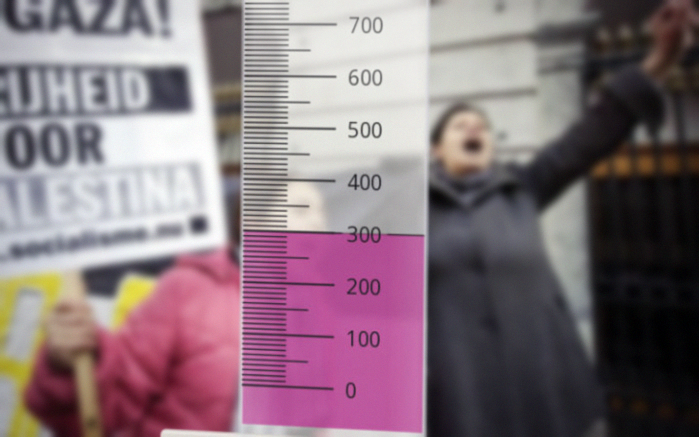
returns 300,mL
